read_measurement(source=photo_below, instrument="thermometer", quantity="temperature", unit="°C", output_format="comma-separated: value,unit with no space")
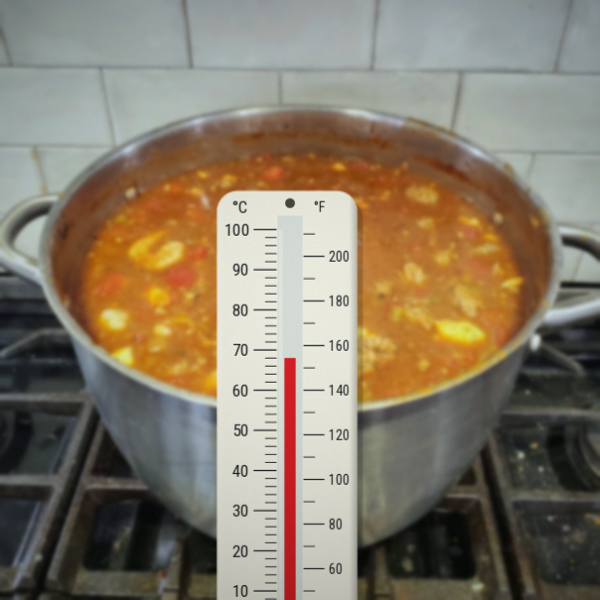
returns 68,°C
